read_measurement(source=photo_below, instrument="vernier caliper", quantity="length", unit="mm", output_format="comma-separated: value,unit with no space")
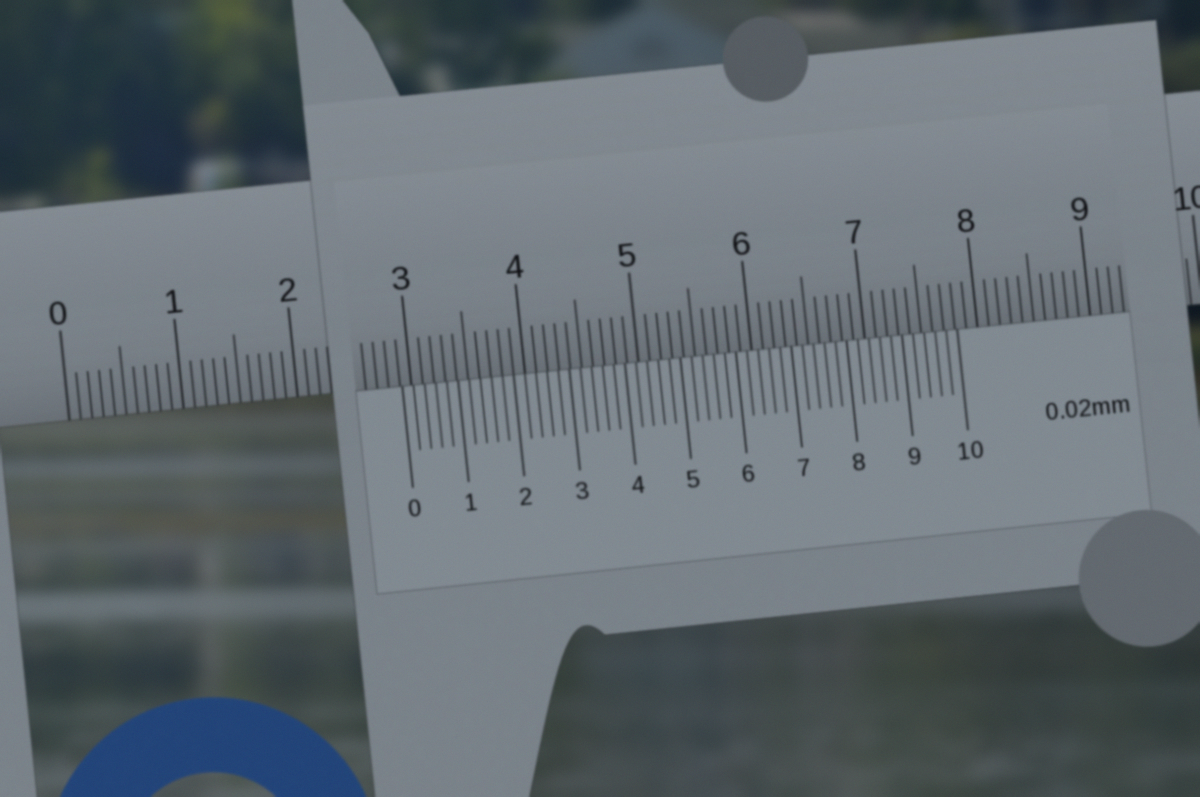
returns 29.2,mm
